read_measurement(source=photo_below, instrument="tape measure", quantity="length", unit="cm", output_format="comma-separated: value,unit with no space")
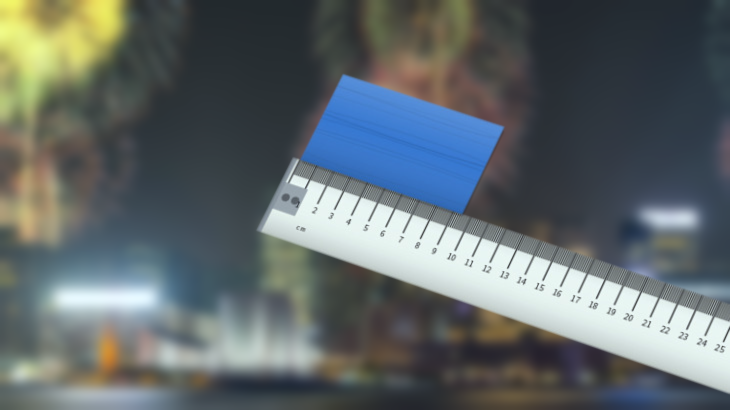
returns 9.5,cm
